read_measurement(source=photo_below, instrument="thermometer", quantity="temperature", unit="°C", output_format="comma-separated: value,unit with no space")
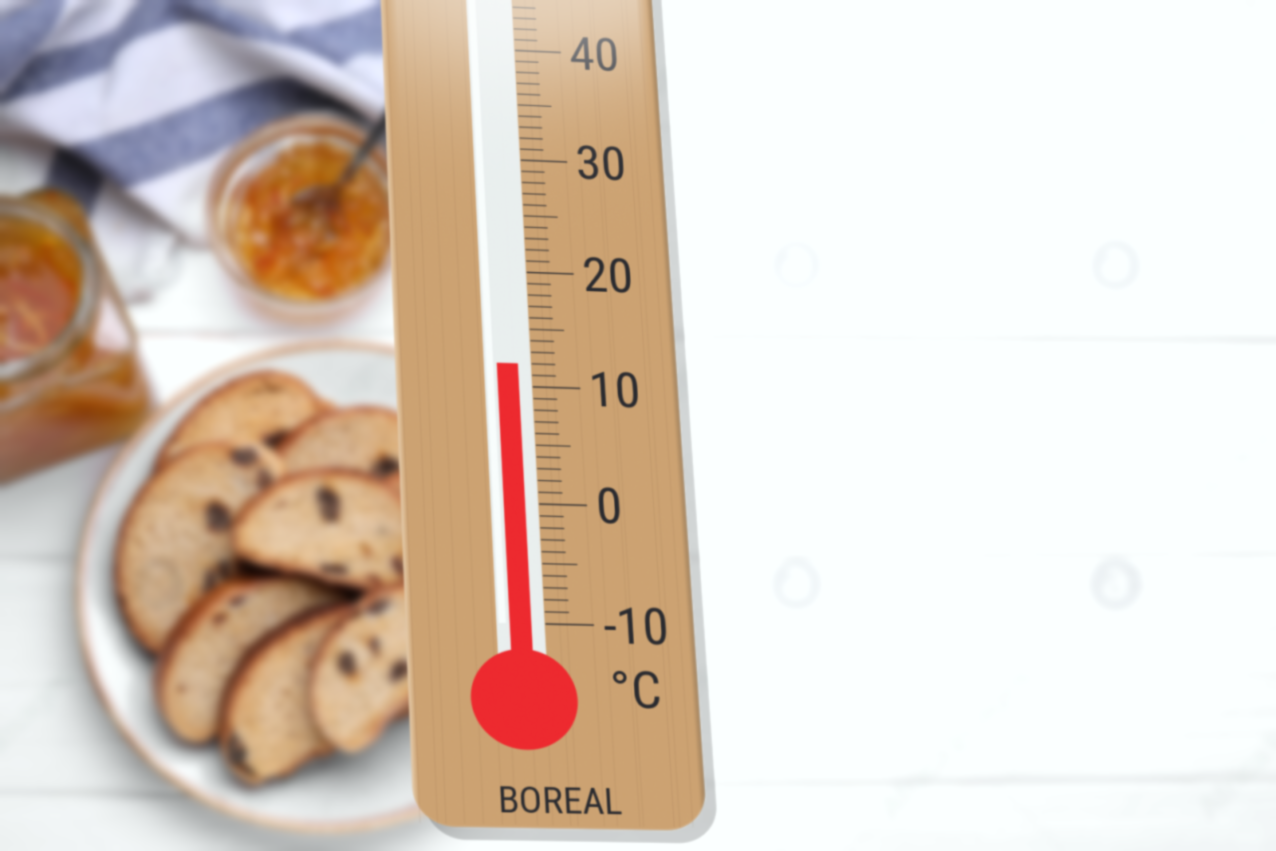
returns 12,°C
